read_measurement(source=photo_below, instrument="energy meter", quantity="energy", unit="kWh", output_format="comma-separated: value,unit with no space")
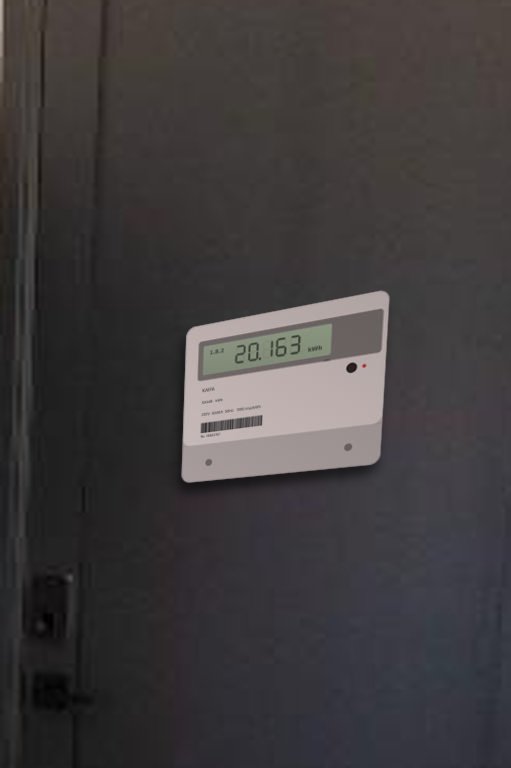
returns 20.163,kWh
